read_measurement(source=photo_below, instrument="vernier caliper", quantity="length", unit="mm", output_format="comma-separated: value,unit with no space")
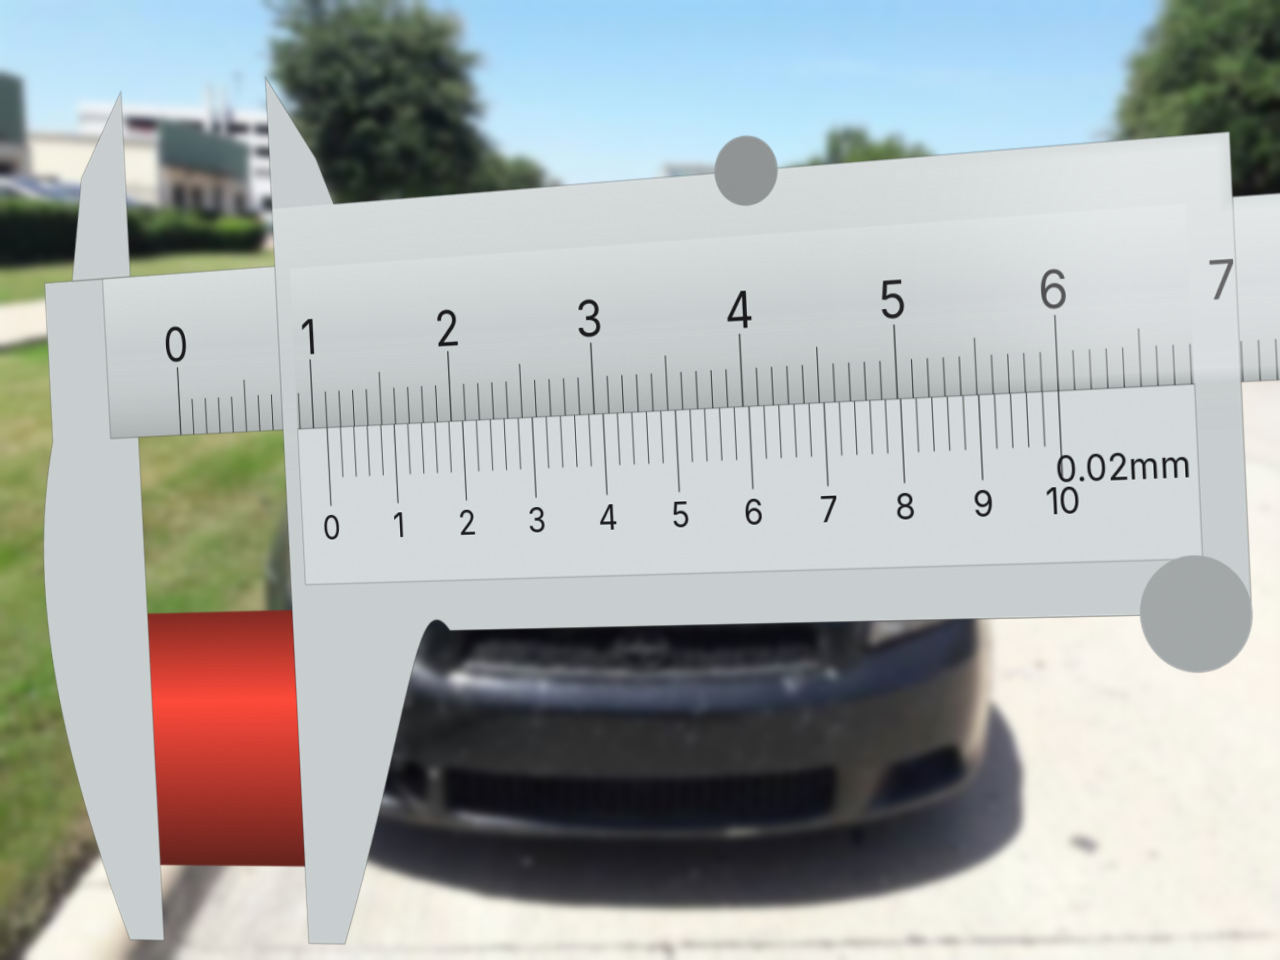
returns 11.0,mm
